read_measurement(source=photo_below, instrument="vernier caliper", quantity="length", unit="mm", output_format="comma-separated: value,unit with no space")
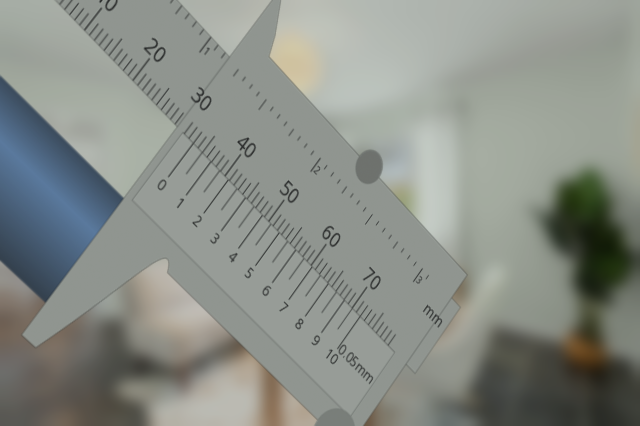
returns 33.0,mm
